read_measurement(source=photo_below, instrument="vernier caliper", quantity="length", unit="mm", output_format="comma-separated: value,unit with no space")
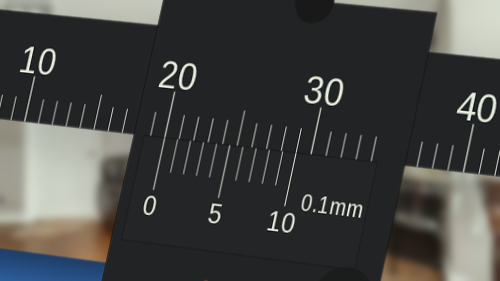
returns 20.0,mm
